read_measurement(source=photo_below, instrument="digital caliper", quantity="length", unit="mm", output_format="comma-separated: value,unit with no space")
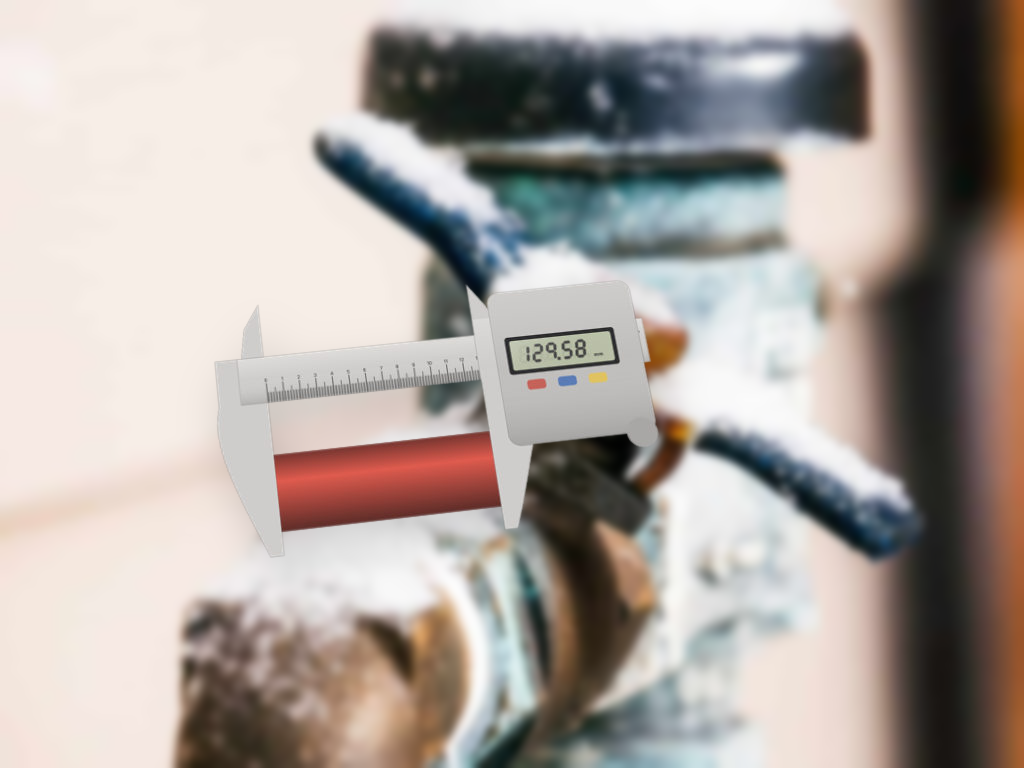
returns 129.58,mm
